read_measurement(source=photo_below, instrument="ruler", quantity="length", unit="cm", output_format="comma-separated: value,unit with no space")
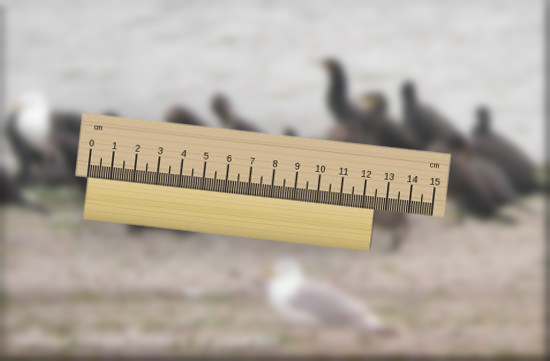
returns 12.5,cm
